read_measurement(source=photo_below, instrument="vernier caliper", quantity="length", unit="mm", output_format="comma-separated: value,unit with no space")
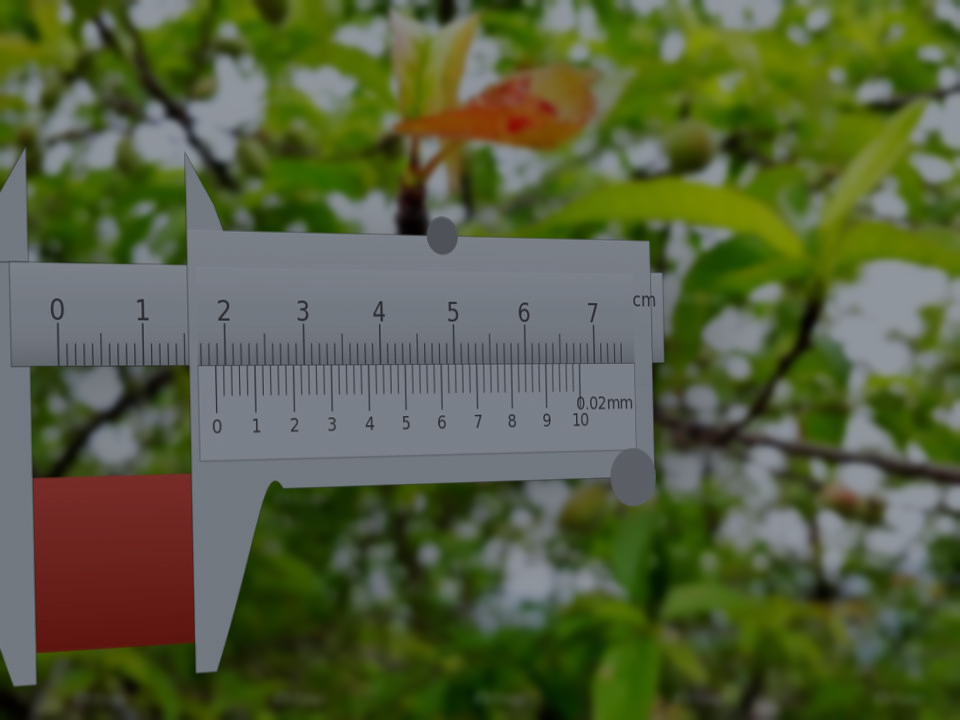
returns 18.8,mm
